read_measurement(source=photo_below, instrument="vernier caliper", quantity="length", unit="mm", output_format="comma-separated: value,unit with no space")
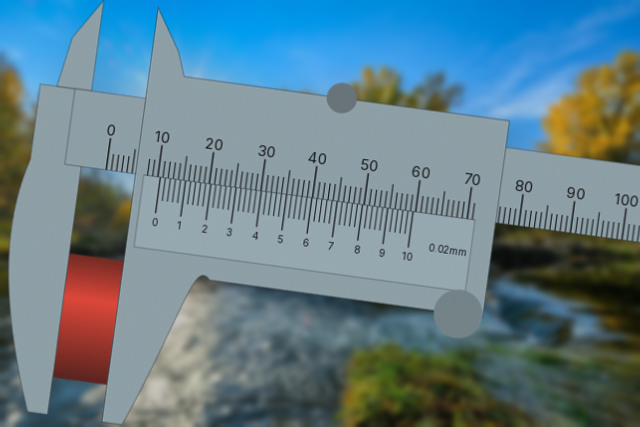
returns 10.5,mm
